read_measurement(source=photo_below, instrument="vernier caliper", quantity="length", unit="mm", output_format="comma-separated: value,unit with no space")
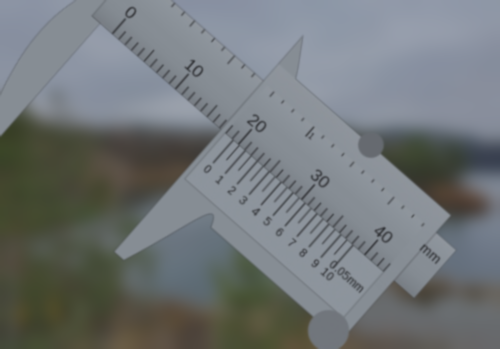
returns 19.2,mm
